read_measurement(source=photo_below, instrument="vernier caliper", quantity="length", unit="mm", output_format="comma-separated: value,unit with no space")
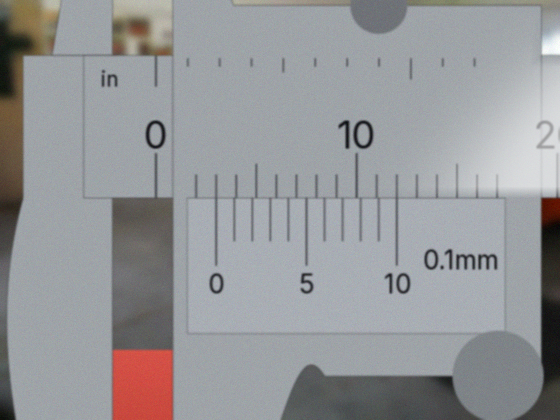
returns 3.0,mm
